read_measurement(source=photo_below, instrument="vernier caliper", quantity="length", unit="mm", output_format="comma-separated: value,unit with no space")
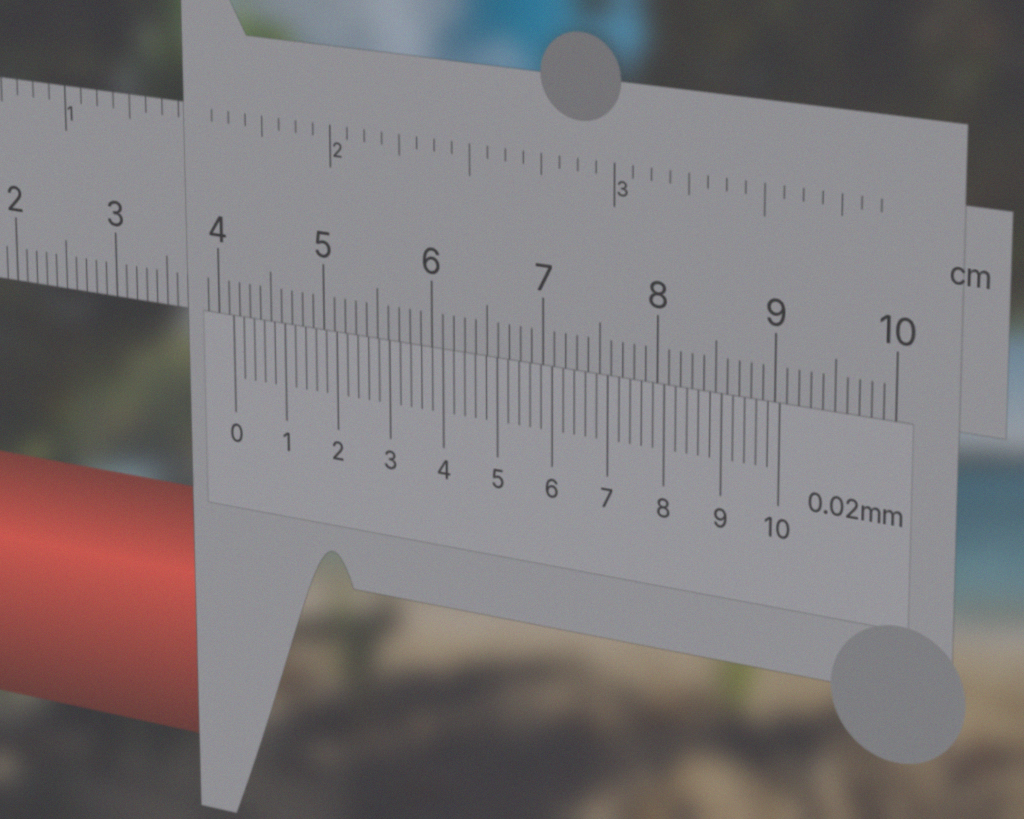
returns 41.4,mm
